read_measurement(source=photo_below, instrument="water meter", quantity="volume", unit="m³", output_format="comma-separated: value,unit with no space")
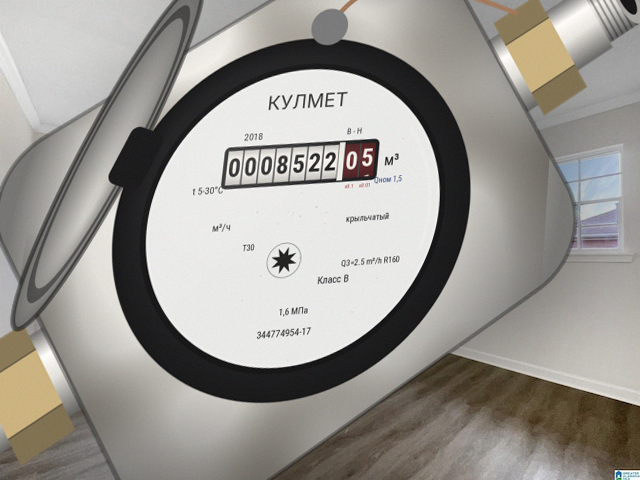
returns 8522.05,m³
